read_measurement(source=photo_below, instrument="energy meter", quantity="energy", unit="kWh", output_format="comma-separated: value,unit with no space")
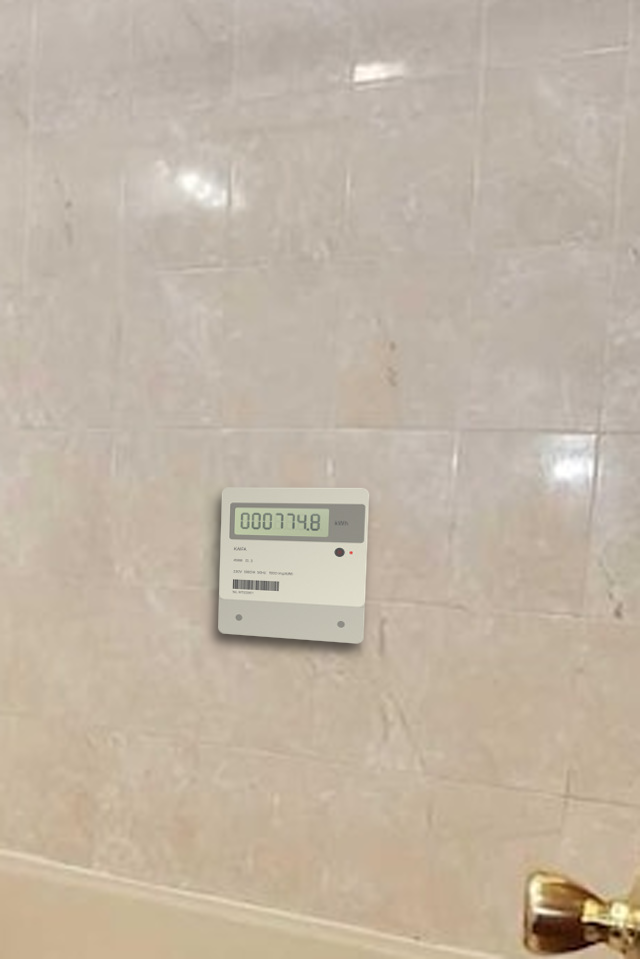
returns 774.8,kWh
